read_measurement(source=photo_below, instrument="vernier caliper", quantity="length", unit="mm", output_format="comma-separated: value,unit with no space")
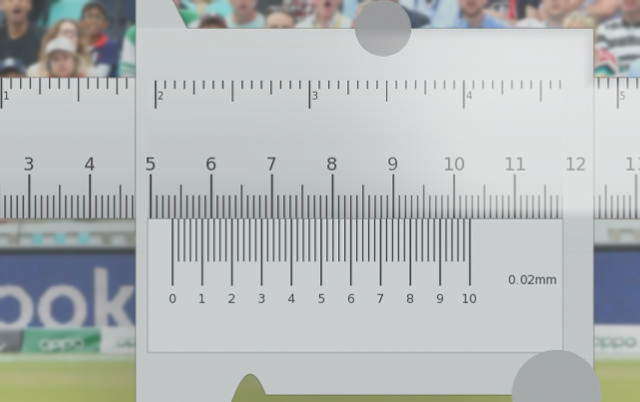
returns 53.6,mm
